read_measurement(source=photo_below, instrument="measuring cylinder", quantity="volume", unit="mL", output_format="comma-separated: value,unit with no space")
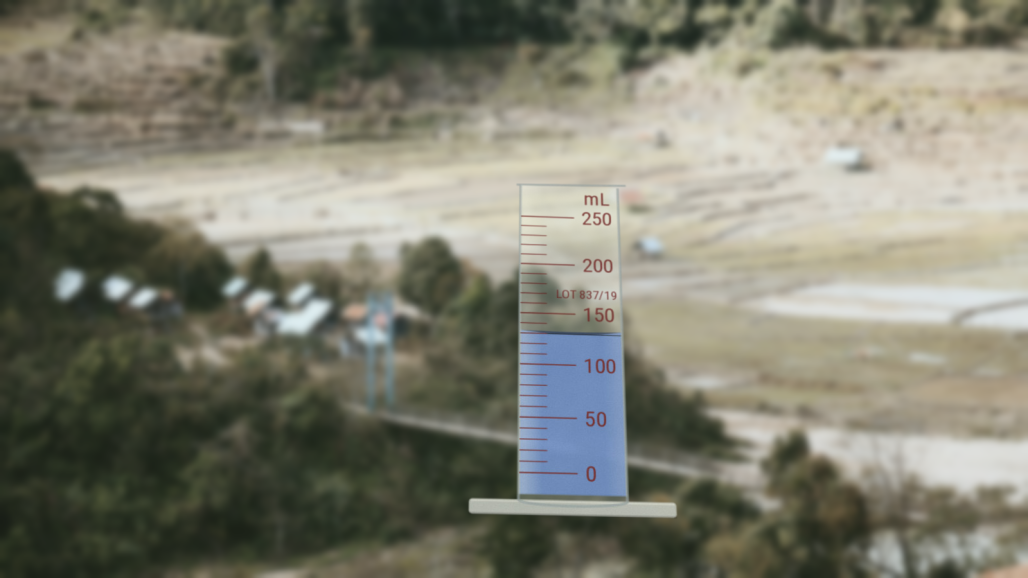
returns 130,mL
